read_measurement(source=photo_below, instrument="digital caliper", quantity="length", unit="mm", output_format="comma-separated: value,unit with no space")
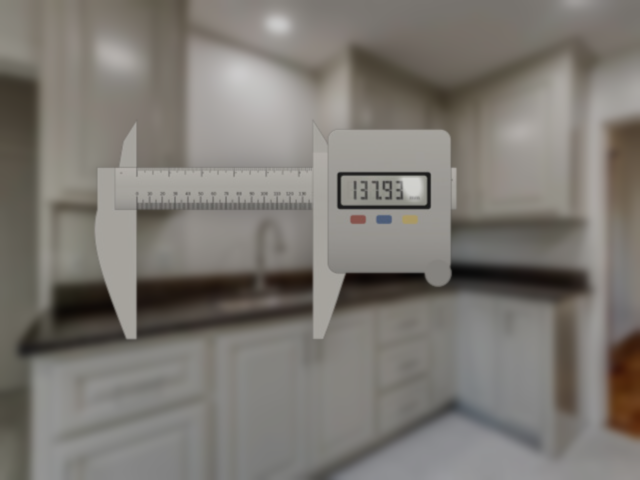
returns 137.93,mm
